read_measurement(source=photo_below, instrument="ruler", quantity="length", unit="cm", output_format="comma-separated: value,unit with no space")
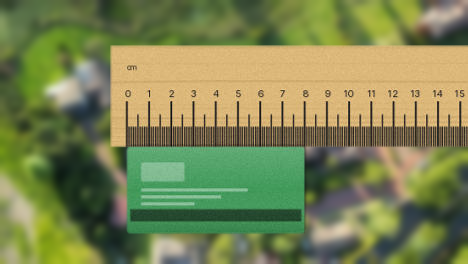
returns 8,cm
